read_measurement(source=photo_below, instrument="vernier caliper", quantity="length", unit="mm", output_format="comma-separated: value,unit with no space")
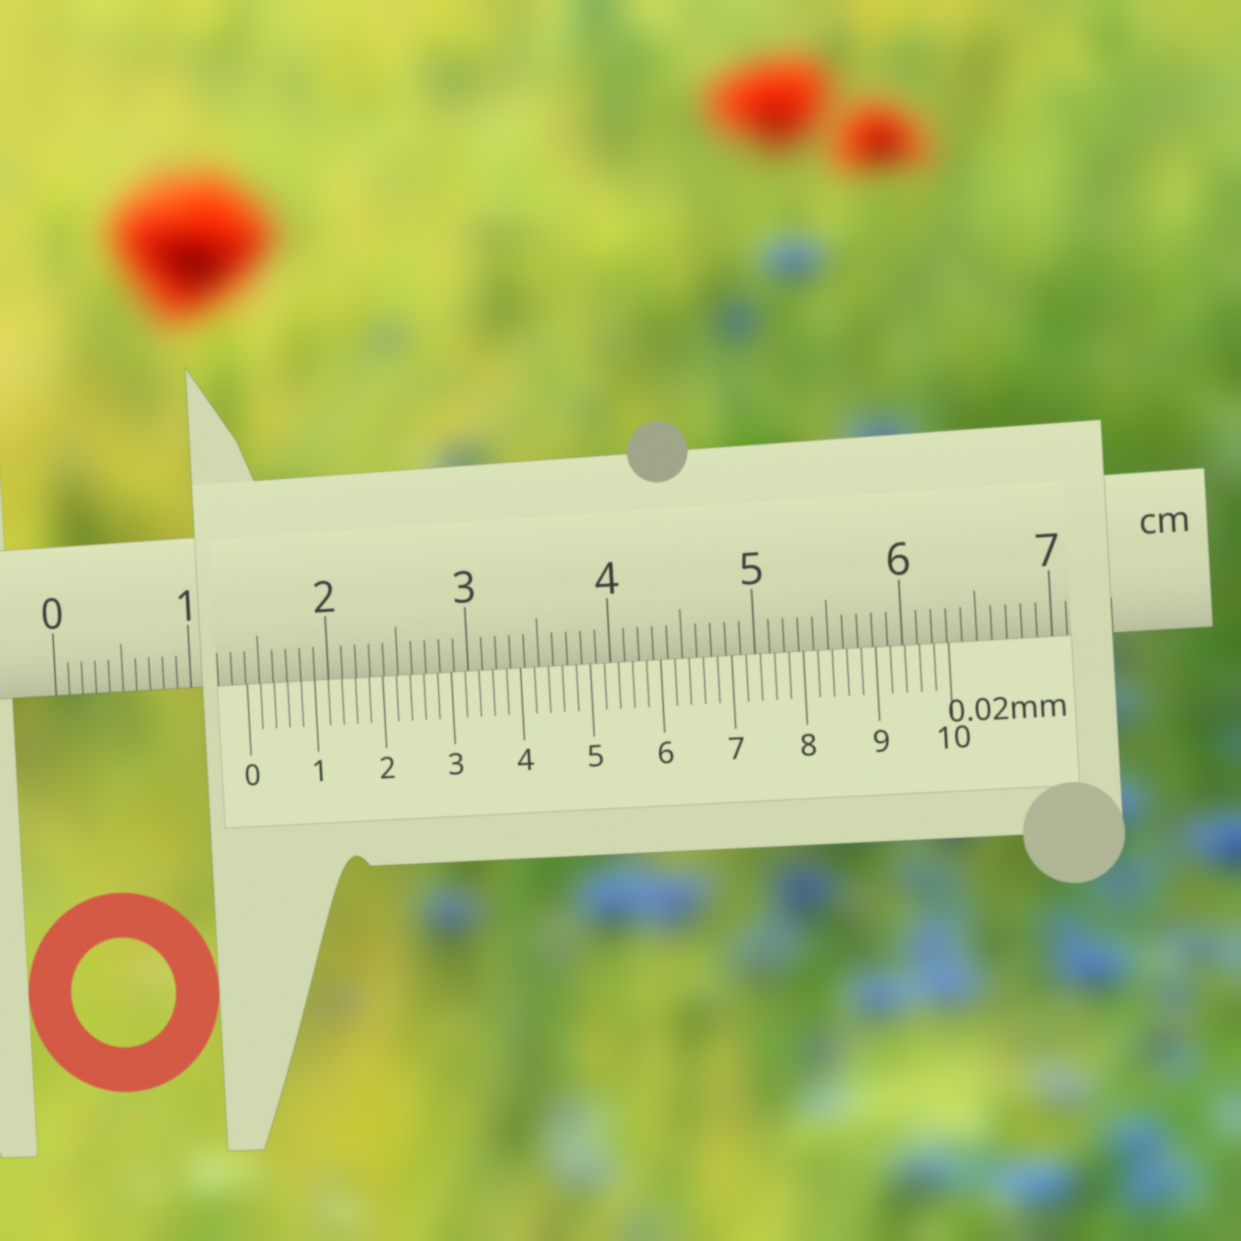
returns 14.1,mm
